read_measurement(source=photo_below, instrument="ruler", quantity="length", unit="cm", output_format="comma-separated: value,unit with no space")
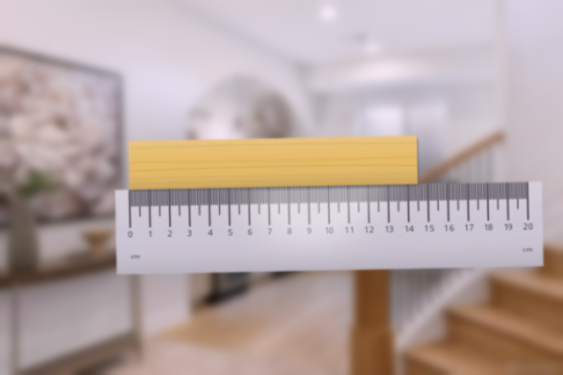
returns 14.5,cm
